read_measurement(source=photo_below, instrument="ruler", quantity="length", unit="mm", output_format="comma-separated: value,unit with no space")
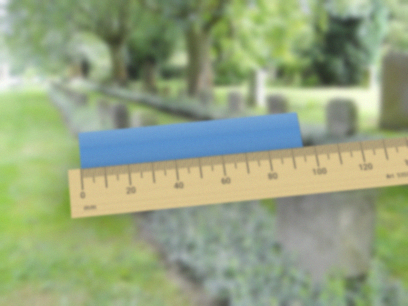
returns 95,mm
